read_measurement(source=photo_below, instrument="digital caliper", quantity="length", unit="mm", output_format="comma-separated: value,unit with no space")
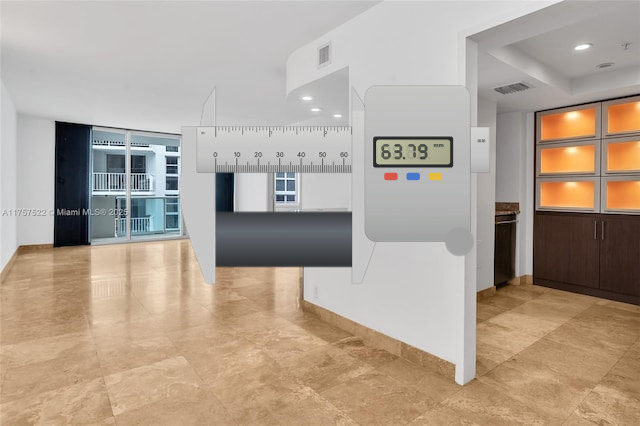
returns 63.79,mm
